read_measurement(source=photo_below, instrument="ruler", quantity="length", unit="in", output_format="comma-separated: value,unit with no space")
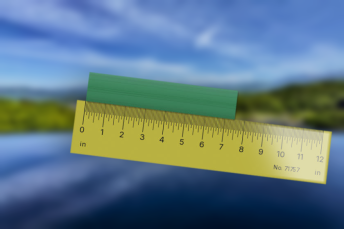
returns 7.5,in
